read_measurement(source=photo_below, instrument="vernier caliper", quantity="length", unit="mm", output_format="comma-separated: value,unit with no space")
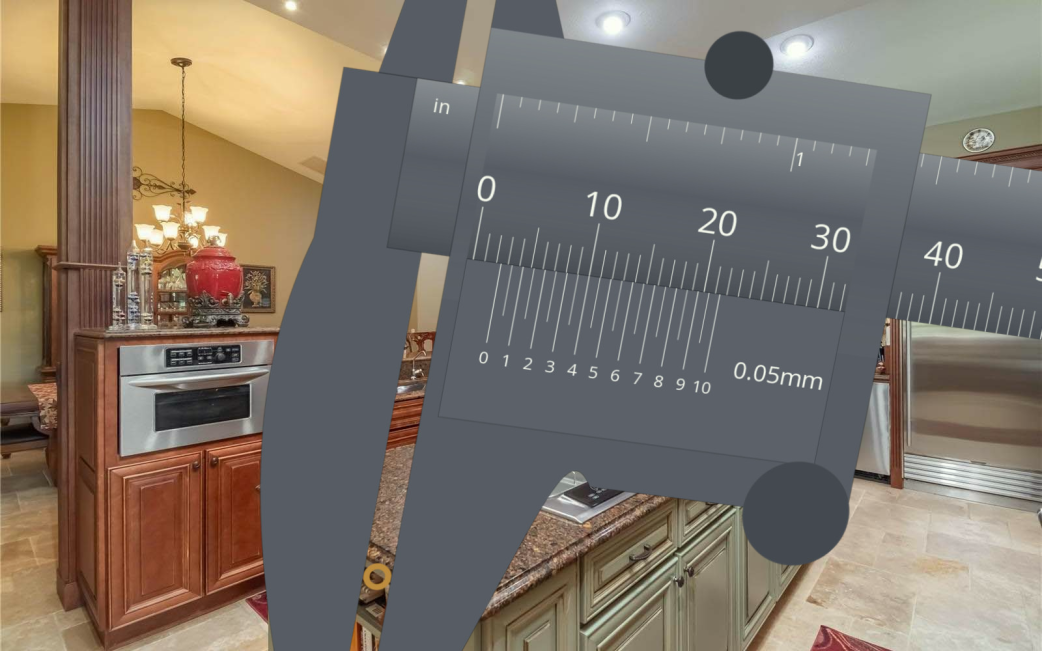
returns 2.4,mm
